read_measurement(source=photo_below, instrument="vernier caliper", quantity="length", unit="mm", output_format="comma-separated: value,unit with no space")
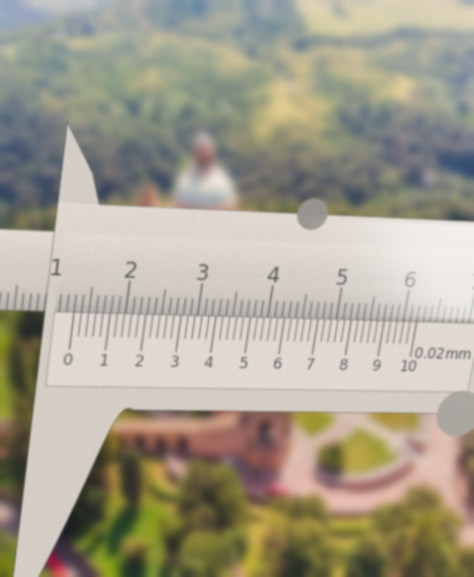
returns 13.0,mm
